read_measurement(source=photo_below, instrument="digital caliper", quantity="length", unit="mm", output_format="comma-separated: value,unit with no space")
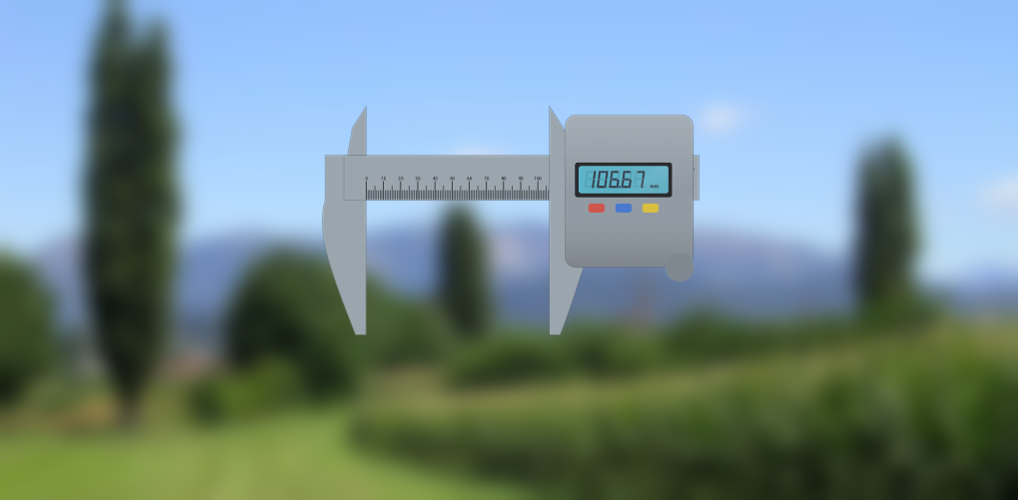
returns 106.67,mm
